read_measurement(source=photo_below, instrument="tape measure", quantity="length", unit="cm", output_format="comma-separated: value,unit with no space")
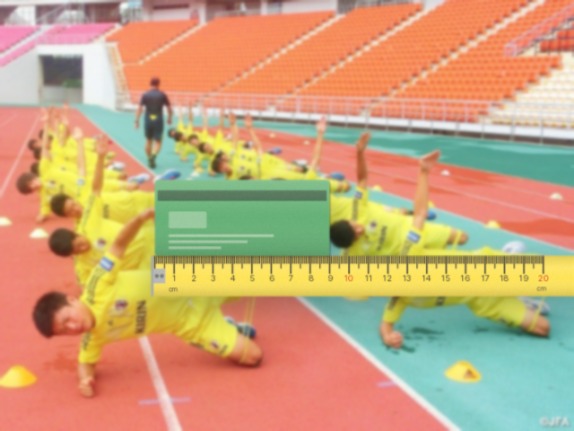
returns 9,cm
